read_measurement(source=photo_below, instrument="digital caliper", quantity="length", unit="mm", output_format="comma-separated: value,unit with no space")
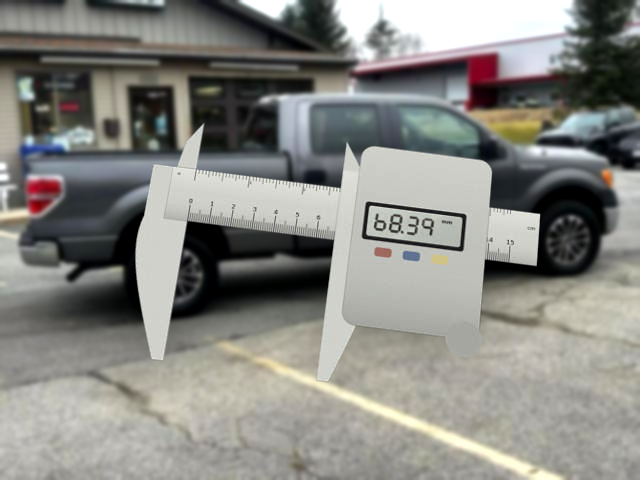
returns 68.39,mm
